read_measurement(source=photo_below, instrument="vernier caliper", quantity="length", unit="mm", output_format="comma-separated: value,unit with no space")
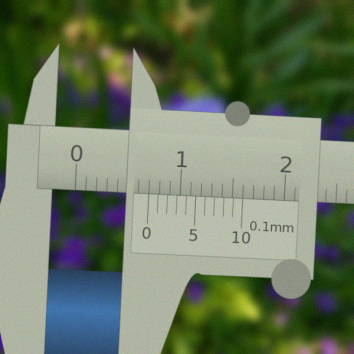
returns 7.0,mm
